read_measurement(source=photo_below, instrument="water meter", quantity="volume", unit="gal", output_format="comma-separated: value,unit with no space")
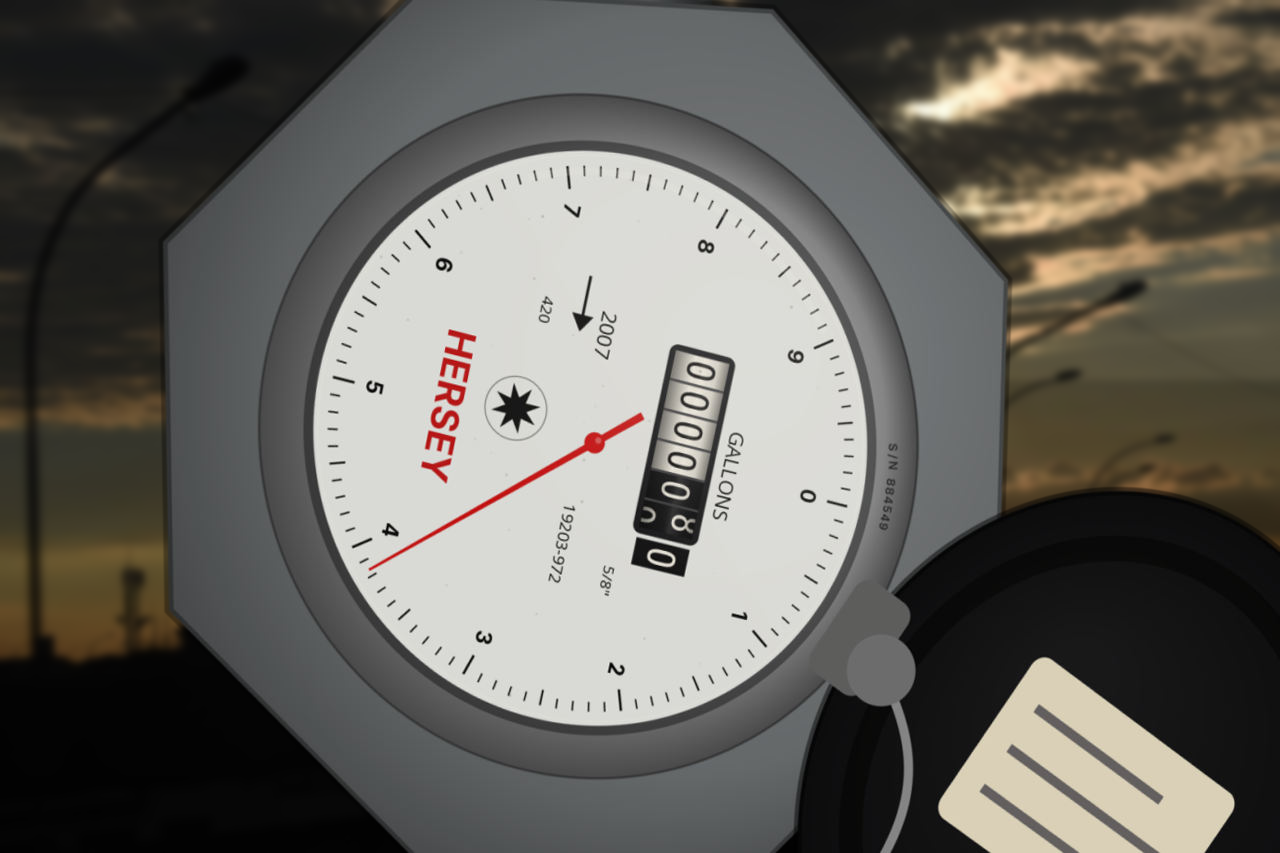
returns 83.8,gal
